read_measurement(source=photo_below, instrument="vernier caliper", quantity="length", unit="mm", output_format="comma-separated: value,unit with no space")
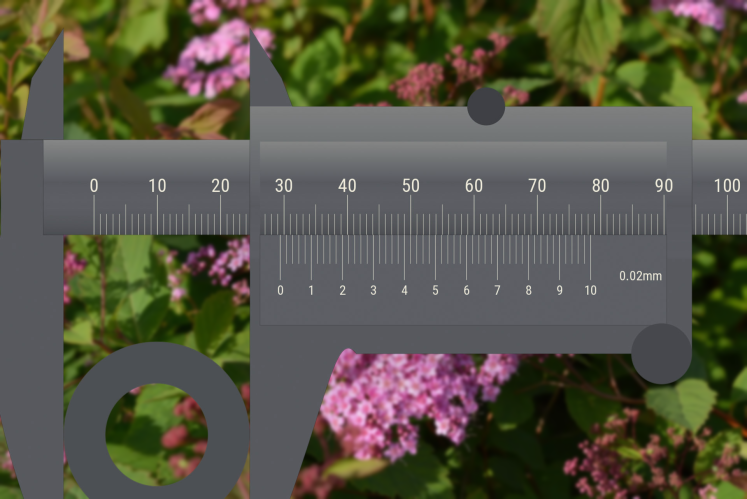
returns 29.4,mm
